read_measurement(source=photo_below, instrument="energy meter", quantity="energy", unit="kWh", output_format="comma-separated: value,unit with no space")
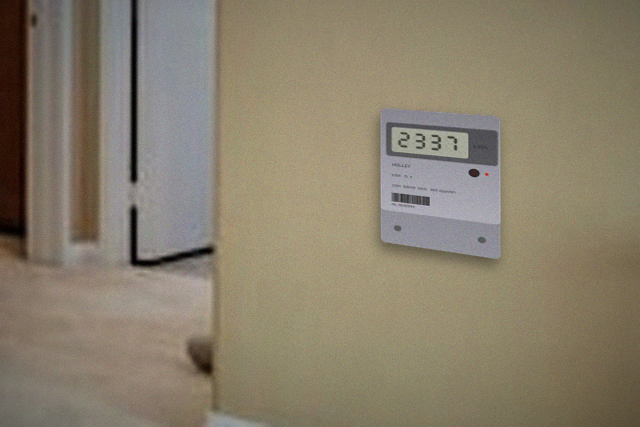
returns 2337,kWh
